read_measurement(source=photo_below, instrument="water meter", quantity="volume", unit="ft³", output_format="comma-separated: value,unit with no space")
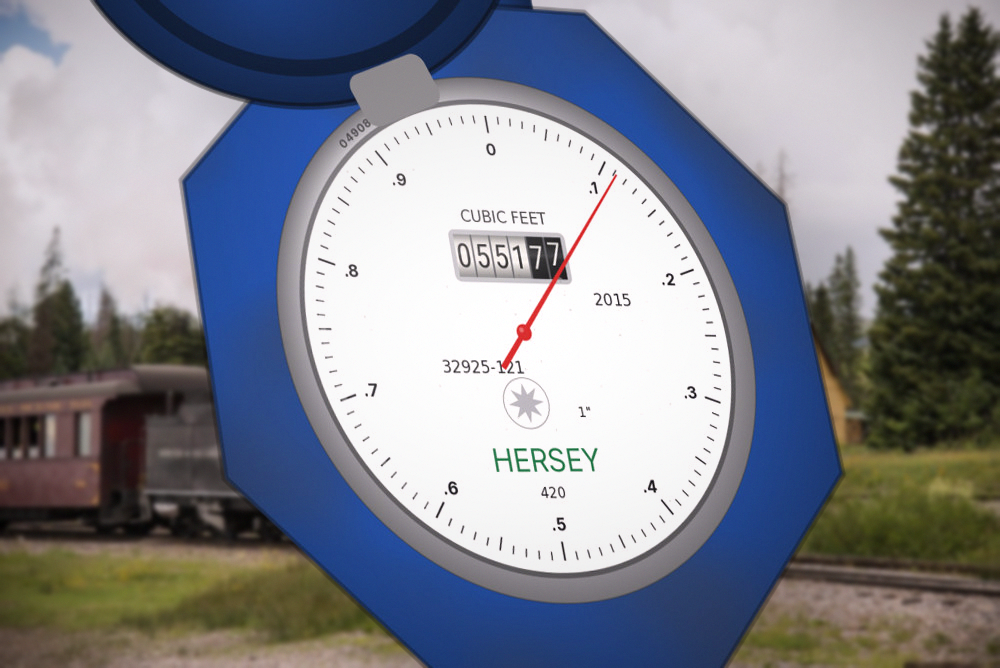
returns 55177.11,ft³
